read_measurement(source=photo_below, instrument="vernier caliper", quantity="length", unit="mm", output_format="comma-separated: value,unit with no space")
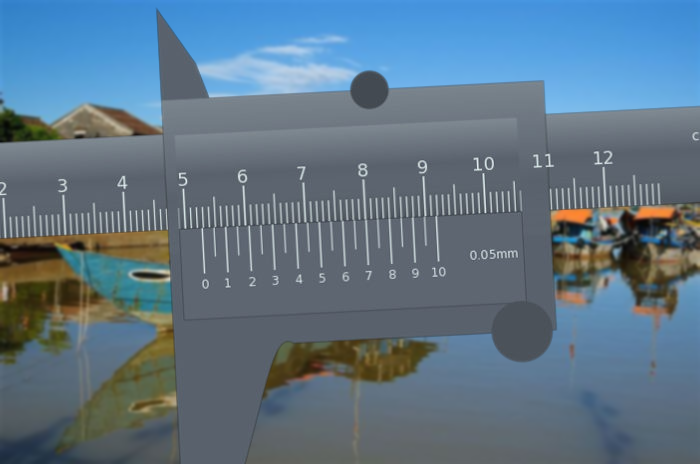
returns 52.8,mm
